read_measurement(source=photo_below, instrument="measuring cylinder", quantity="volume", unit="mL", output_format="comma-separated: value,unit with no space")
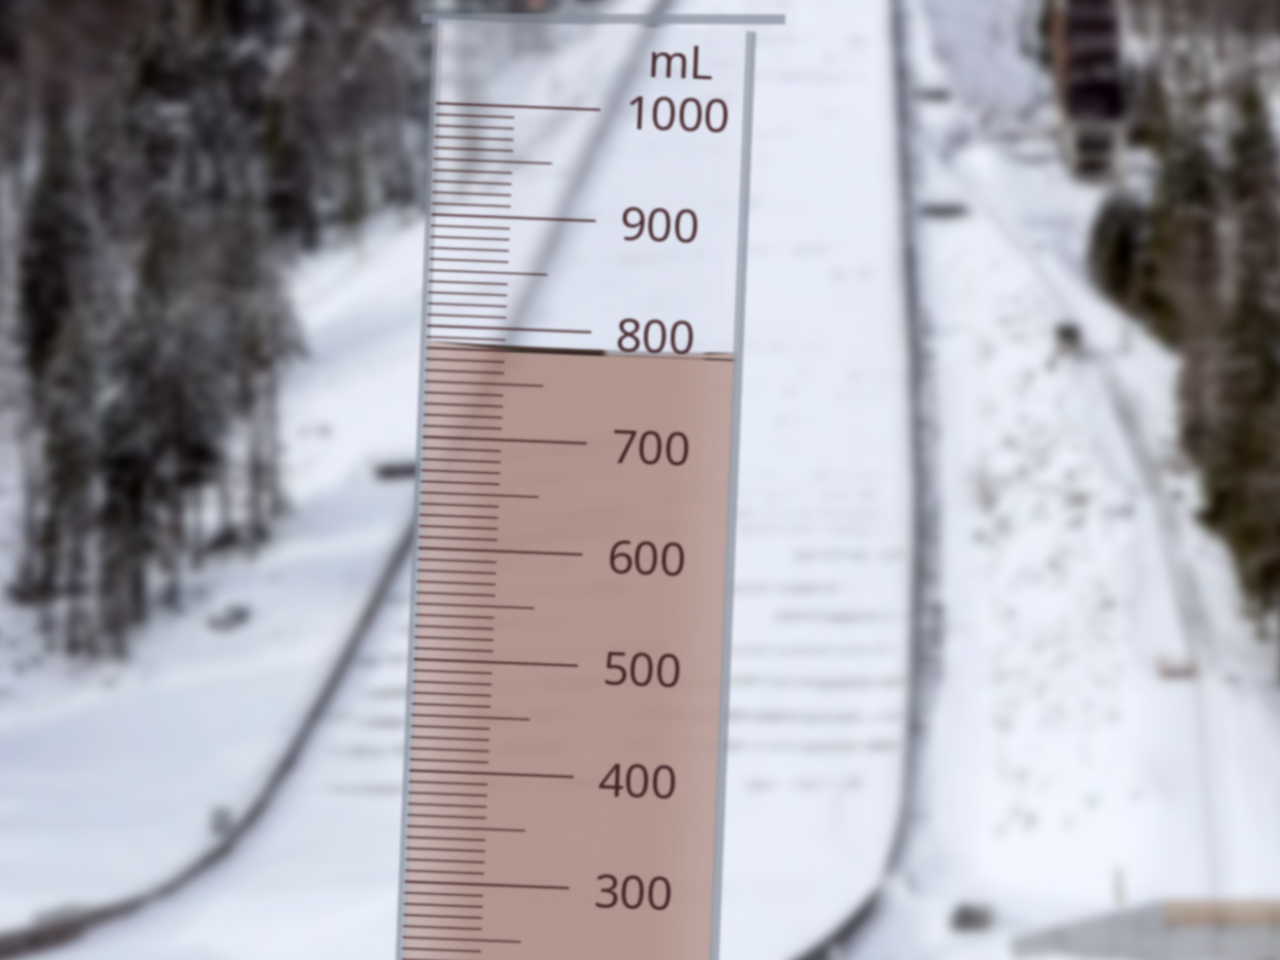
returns 780,mL
